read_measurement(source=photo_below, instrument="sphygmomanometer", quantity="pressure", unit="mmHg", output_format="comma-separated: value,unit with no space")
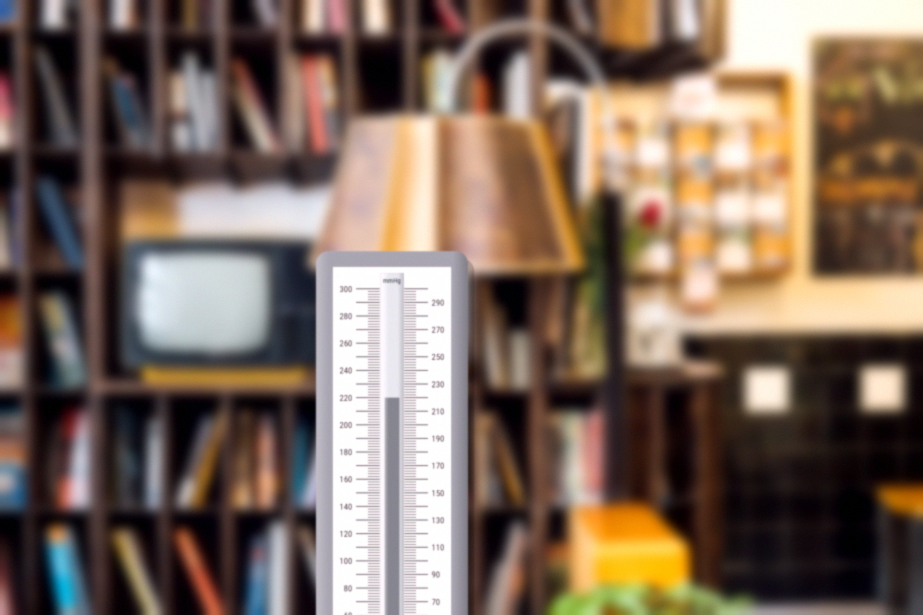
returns 220,mmHg
